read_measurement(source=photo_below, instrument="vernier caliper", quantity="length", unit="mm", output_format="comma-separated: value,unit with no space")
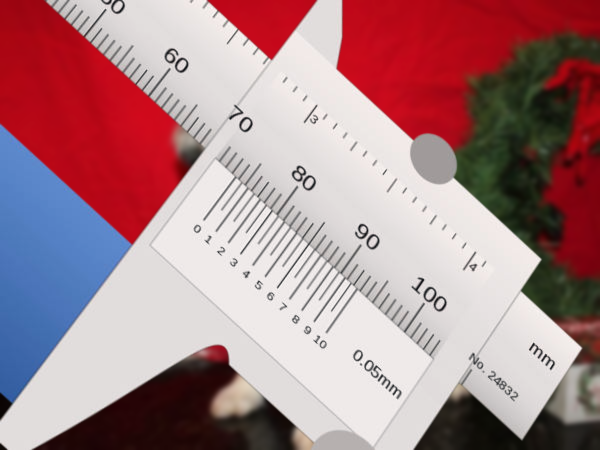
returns 73.6,mm
